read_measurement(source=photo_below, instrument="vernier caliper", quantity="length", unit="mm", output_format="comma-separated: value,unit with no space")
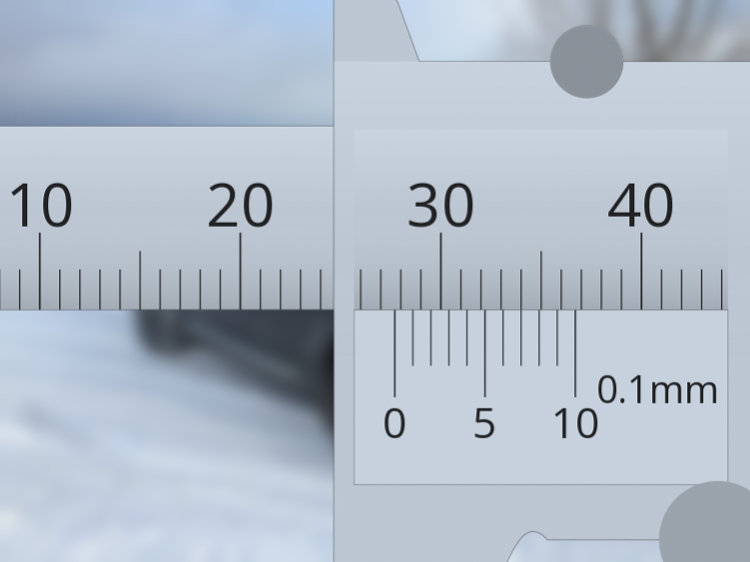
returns 27.7,mm
